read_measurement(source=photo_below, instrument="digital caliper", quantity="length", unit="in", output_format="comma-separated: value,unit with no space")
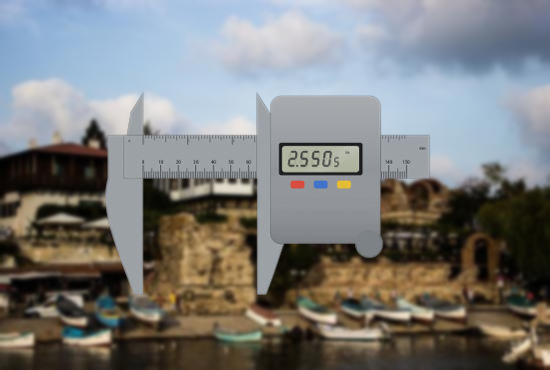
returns 2.5505,in
